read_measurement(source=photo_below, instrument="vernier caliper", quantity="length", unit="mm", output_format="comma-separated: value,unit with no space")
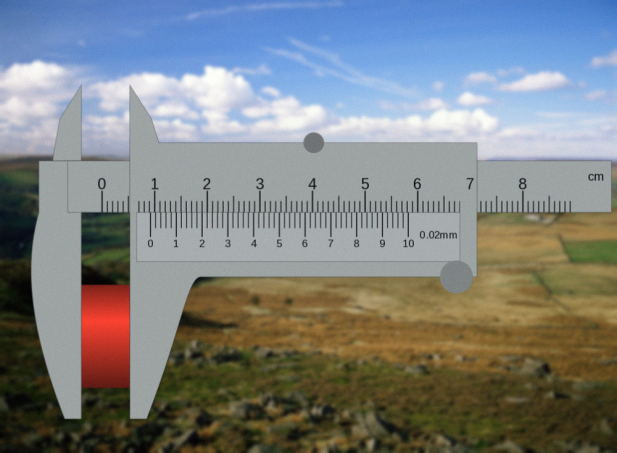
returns 9.2,mm
